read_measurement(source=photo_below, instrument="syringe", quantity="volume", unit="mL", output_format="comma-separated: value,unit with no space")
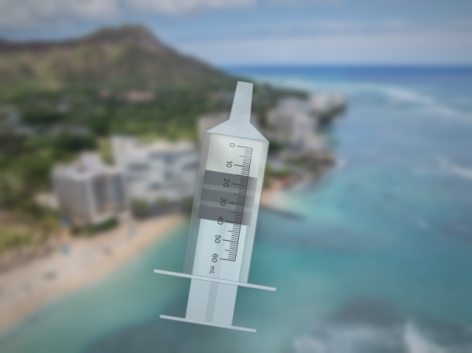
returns 15,mL
